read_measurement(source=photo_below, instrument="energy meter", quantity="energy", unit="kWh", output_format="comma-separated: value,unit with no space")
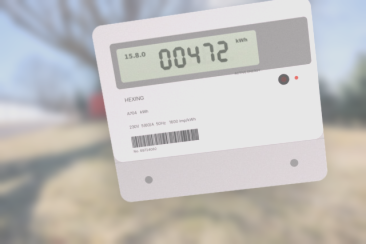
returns 472,kWh
